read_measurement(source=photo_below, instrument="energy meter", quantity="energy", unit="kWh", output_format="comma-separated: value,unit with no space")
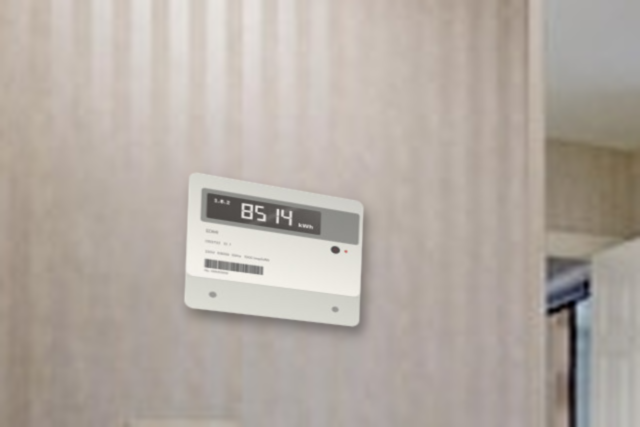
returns 8514,kWh
